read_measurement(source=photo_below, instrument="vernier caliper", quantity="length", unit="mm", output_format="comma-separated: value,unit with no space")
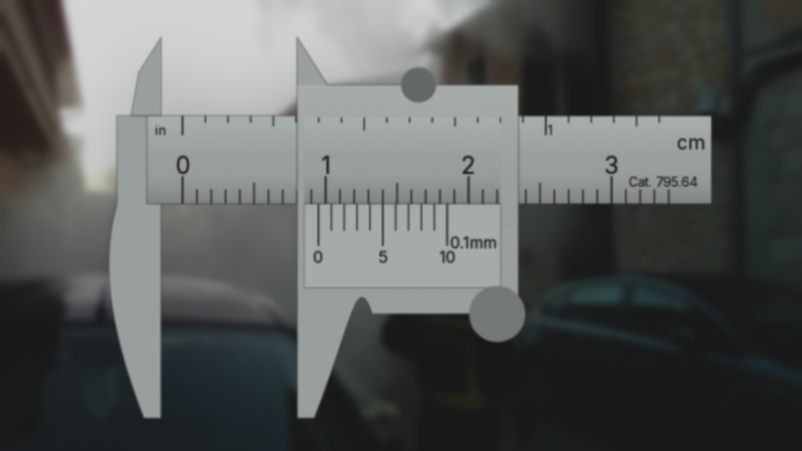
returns 9.5,mm
